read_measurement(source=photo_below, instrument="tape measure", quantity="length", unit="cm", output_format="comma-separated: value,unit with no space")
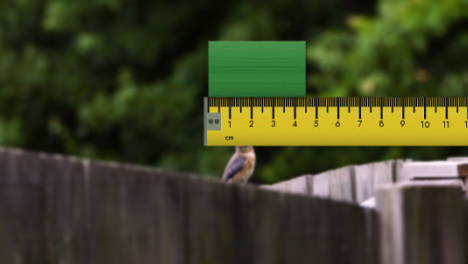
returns 4.5,cm
